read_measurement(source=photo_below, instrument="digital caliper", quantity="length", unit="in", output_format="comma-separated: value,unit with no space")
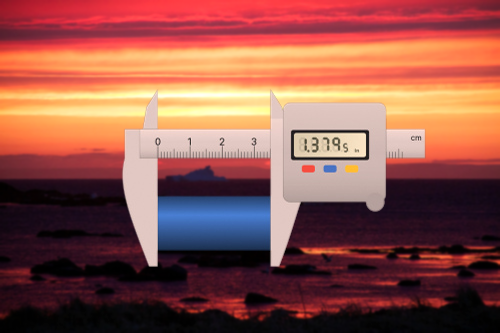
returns 1.3795,in
